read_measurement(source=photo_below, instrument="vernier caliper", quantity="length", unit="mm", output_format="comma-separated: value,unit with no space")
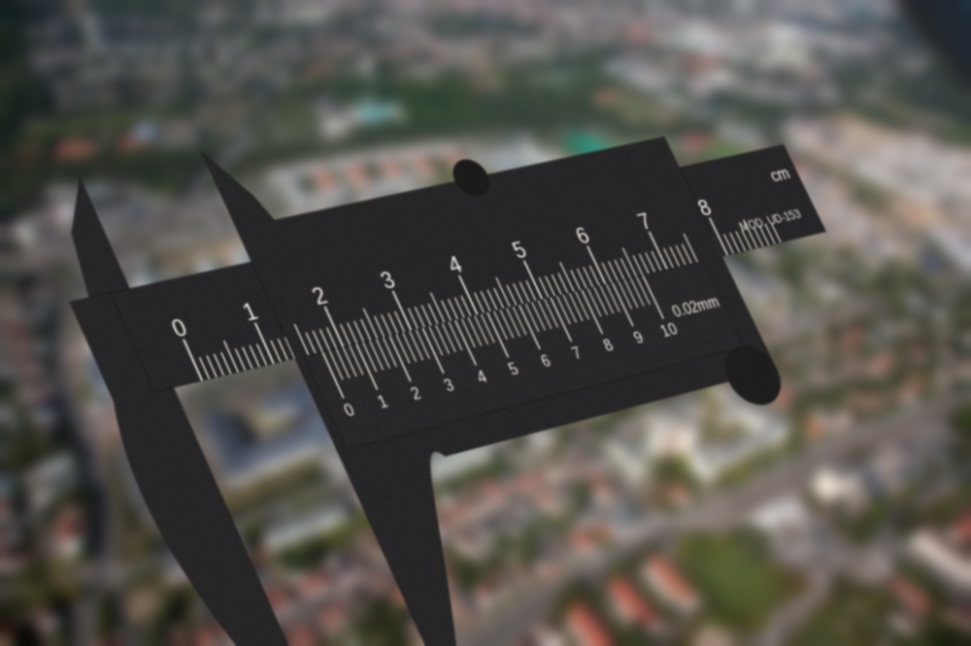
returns 17.0,mm
